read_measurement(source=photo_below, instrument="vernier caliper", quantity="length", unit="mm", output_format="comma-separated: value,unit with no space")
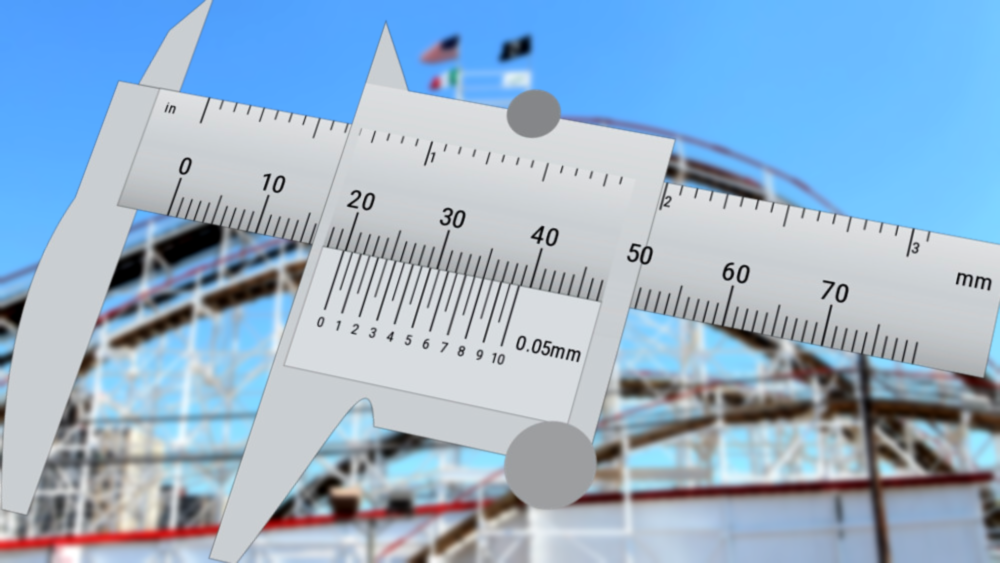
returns 19.8,mm
